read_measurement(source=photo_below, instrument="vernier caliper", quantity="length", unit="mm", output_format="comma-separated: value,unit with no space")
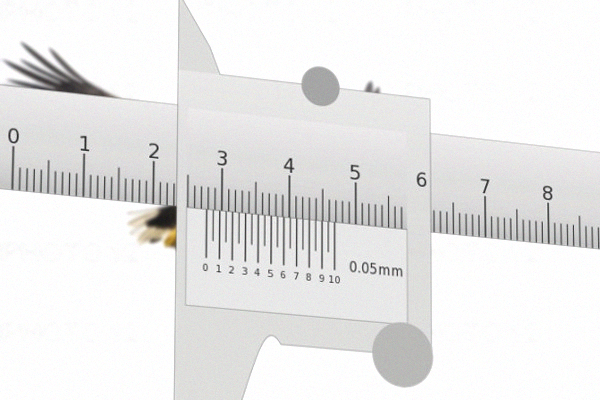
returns 27.8,mm
